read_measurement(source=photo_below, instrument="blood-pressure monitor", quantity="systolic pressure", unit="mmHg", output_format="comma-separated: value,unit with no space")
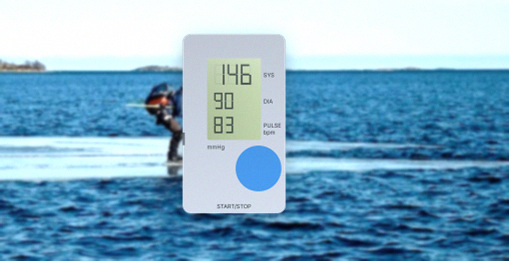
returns 146,mmHg
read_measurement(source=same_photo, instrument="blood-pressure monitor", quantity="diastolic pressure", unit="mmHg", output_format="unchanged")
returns 90,mmHg
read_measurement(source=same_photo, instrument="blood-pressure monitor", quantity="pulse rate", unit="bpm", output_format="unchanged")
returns 83,bpm
